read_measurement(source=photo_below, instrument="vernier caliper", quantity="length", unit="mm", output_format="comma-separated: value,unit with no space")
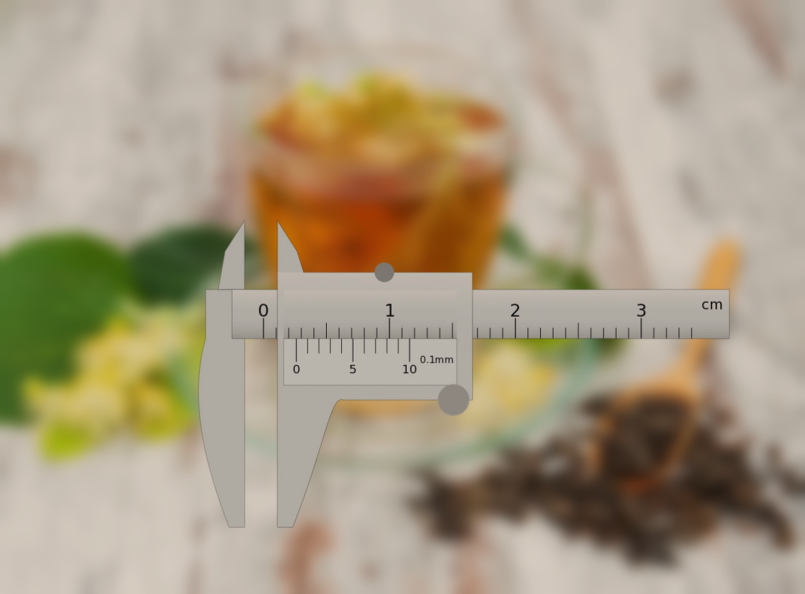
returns 2.6,mm
